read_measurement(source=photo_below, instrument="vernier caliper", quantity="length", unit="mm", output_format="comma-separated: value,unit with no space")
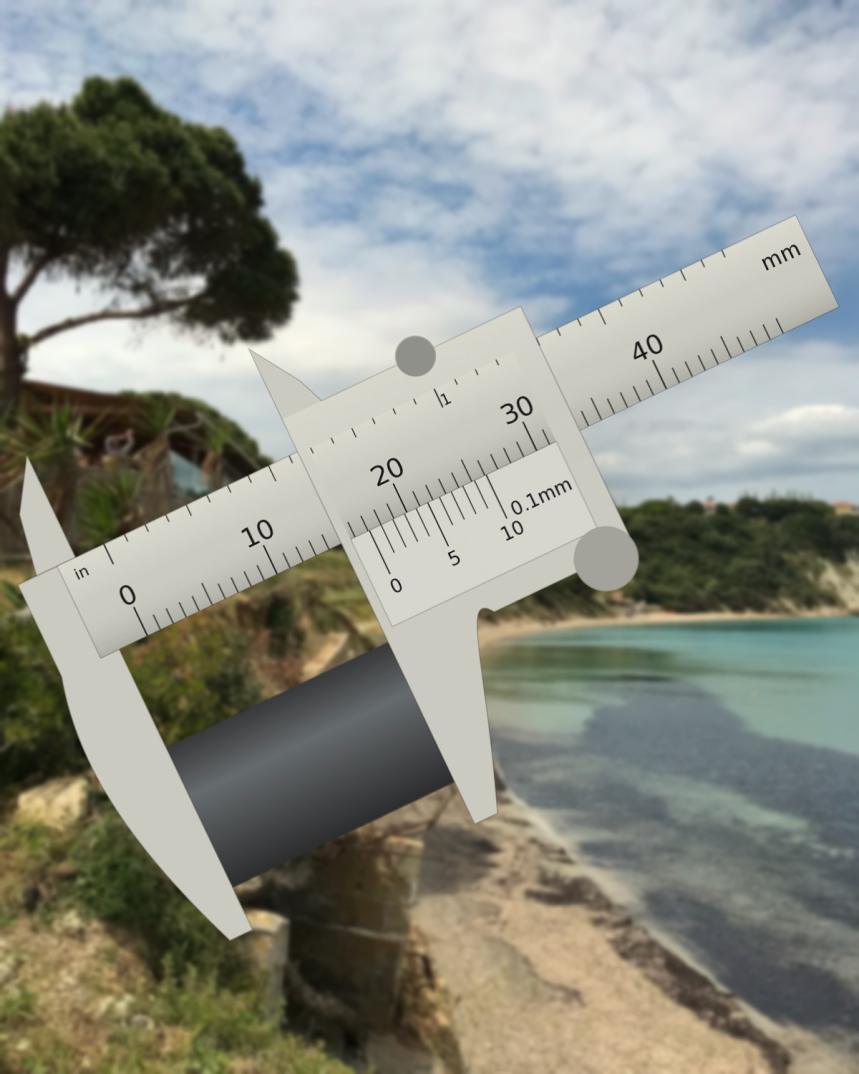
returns 17.1,mm
